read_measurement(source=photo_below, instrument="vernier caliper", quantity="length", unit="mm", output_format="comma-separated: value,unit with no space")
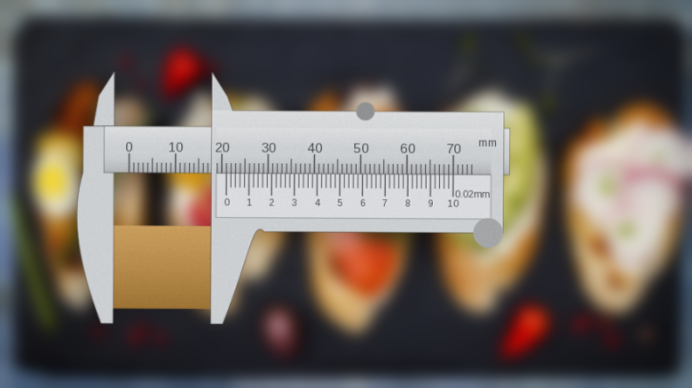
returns 21.0,mm
